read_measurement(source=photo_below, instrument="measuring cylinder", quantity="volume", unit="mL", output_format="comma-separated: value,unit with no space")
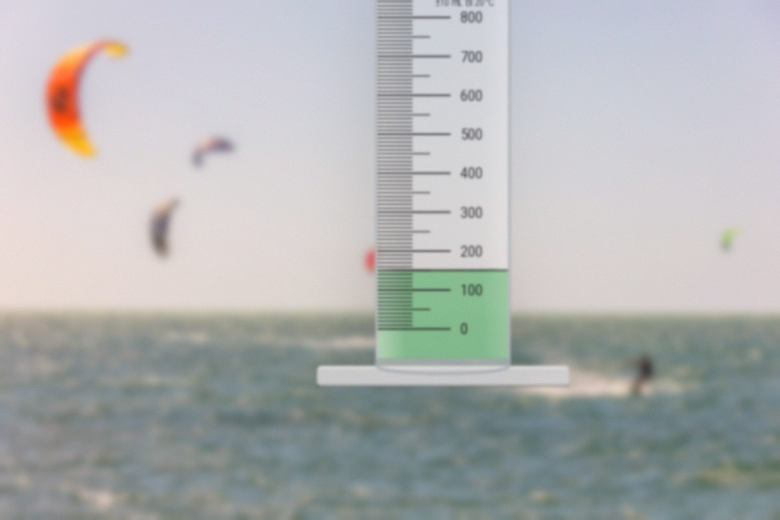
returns 150,mL
